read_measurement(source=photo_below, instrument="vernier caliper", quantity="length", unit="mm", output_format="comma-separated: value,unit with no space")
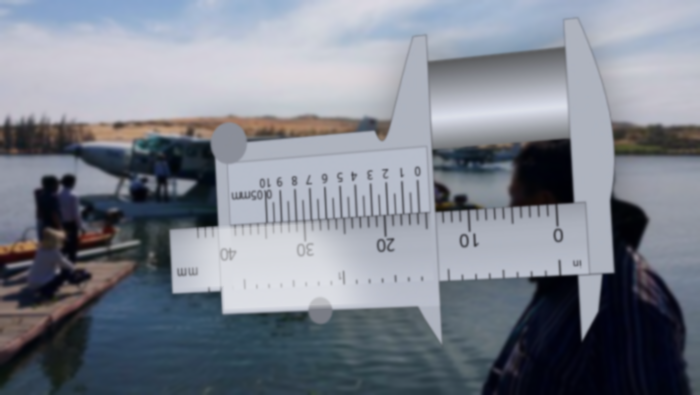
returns 15.8,mm
